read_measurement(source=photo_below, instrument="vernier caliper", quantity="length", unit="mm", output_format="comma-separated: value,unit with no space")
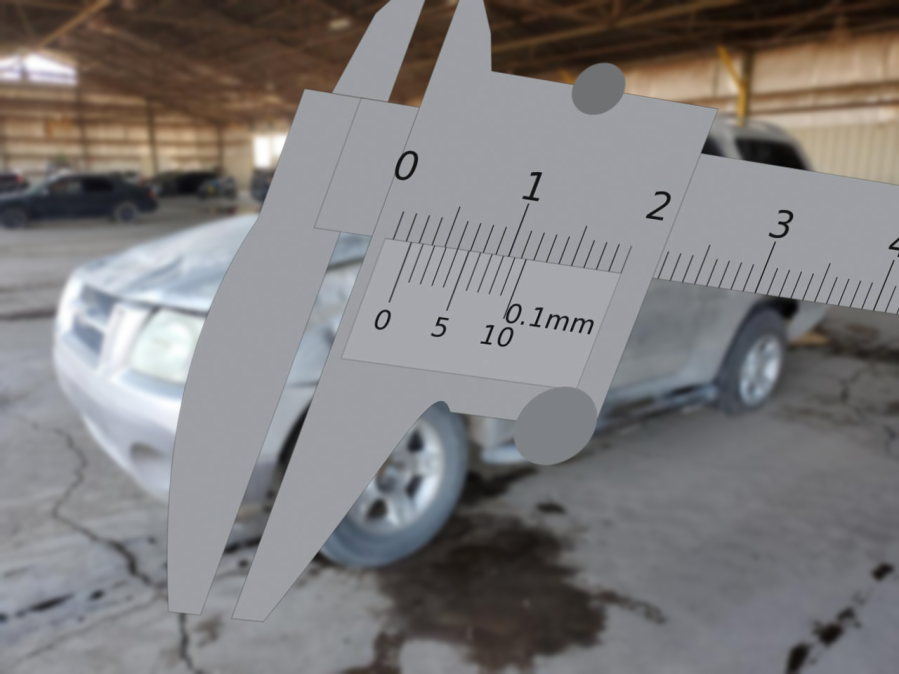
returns 2.4,mm
